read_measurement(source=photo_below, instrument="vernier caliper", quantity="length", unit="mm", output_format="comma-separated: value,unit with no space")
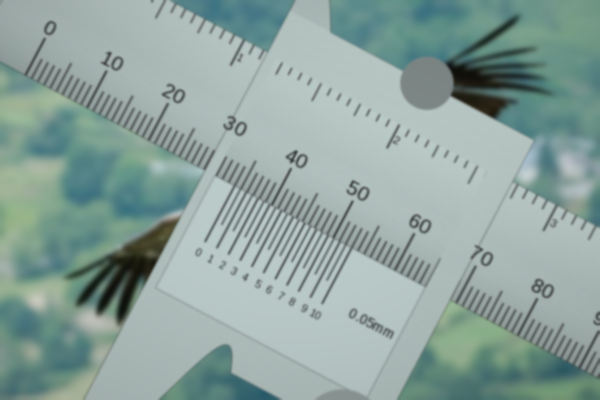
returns 34.0,mm
